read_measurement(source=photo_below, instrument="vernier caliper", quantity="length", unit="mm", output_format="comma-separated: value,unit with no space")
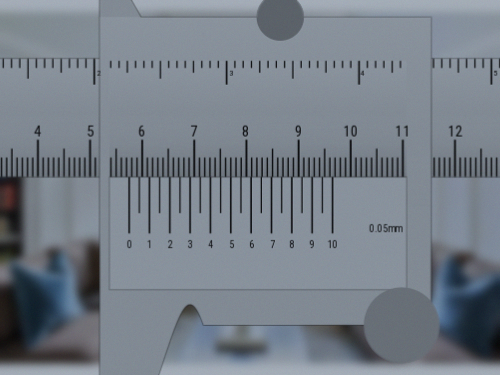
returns 57.5,mm
